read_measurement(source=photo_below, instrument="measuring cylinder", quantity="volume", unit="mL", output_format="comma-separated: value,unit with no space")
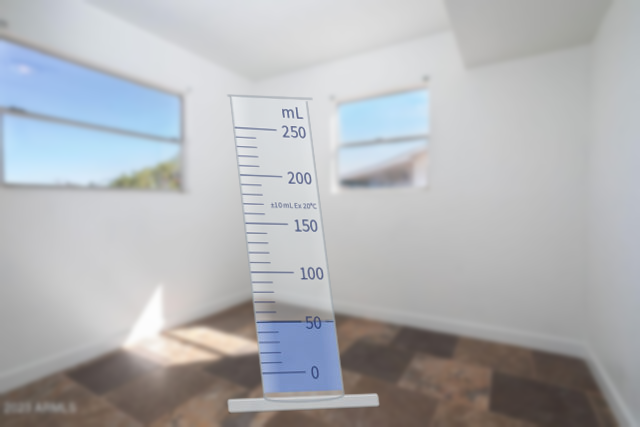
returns 50,mL
